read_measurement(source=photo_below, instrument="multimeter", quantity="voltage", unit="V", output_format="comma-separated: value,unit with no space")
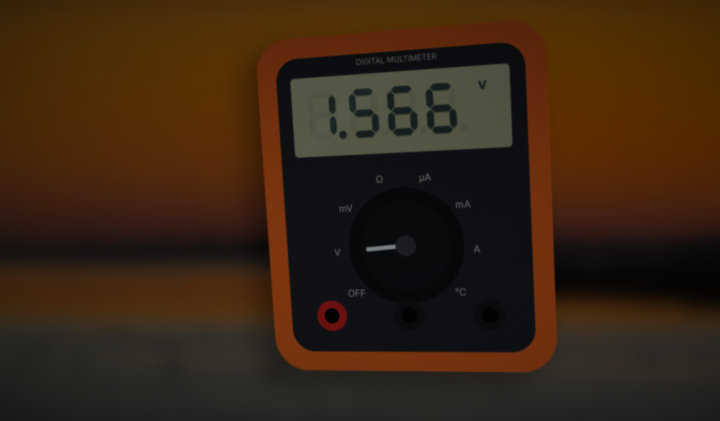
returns 1.566,V
